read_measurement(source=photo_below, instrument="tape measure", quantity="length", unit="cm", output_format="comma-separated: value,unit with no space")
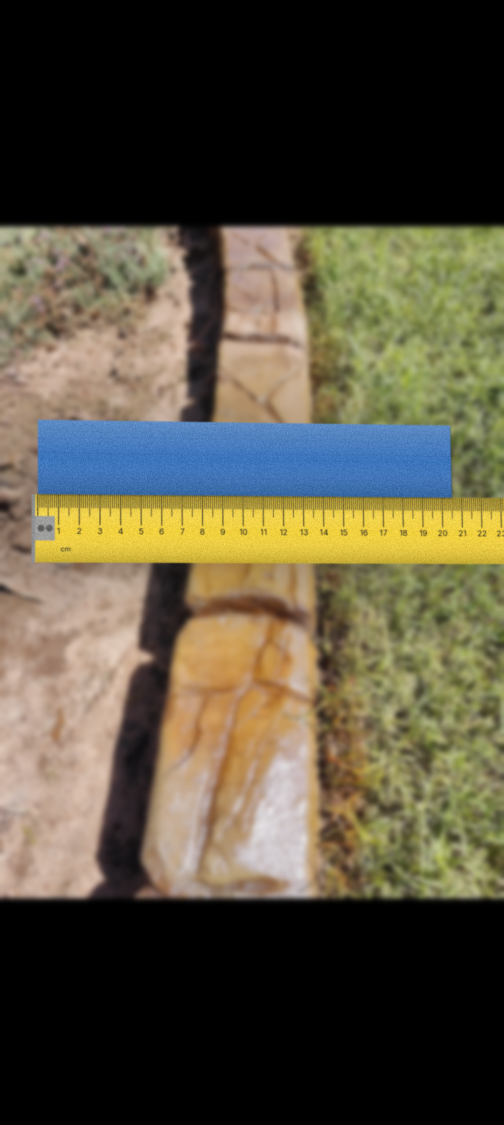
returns 20.5,cm
